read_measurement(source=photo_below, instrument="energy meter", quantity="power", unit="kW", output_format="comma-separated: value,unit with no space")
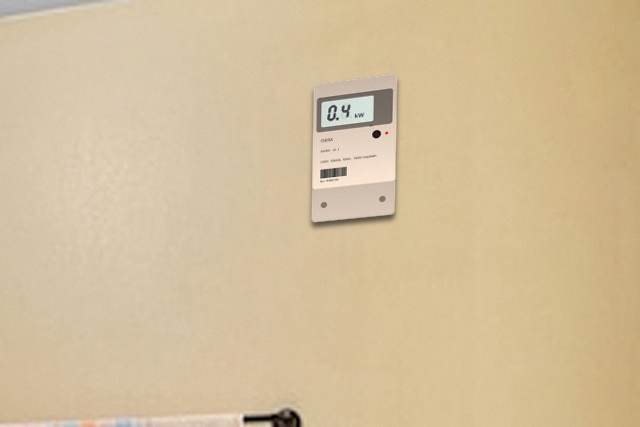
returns 0.4,kW
